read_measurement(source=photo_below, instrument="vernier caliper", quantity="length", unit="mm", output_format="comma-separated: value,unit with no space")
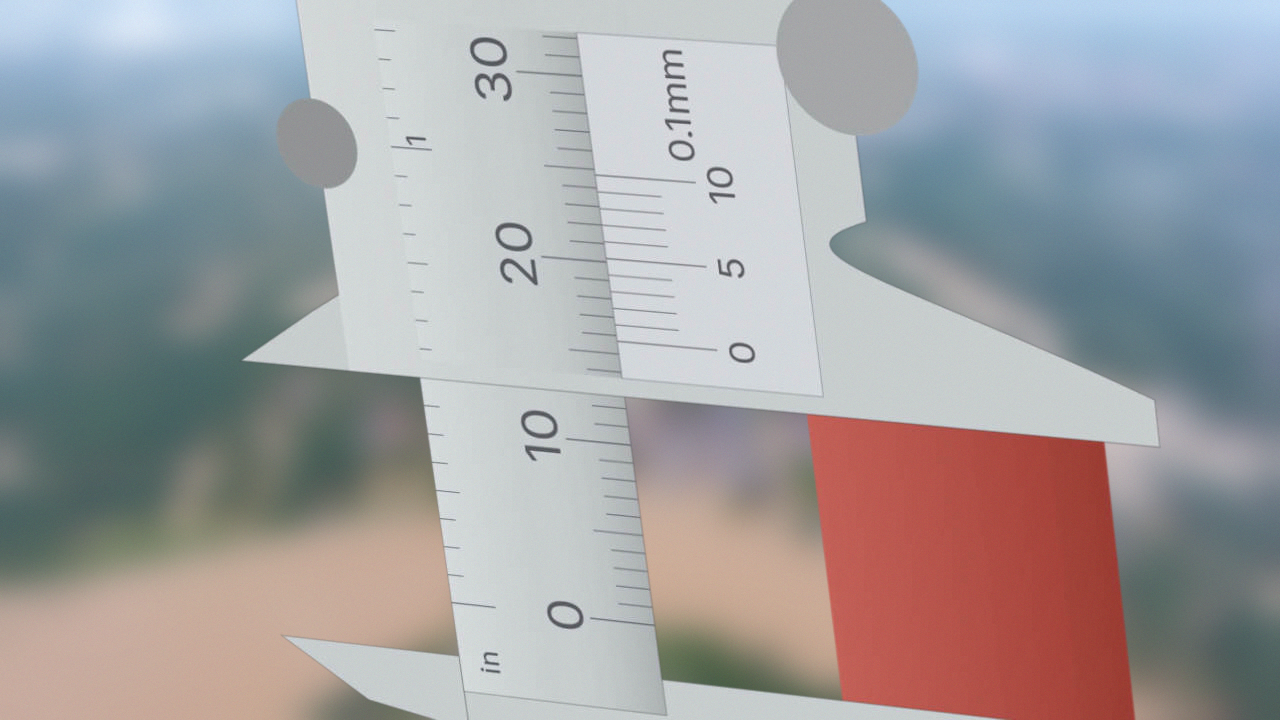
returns 15.7,mm
